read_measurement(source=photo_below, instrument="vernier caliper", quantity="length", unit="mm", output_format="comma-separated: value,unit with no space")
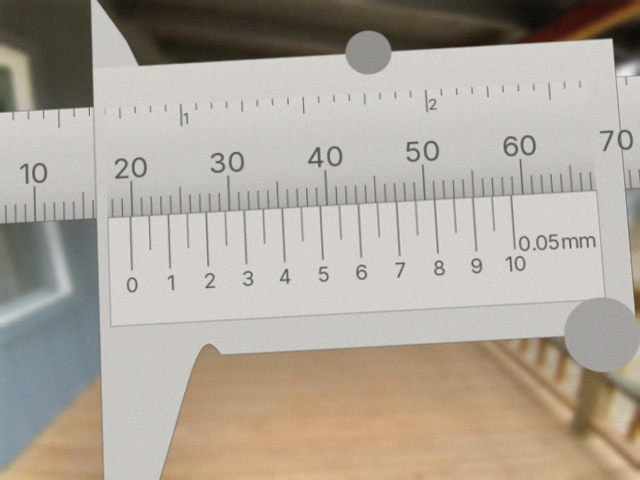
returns 19.8,mm
